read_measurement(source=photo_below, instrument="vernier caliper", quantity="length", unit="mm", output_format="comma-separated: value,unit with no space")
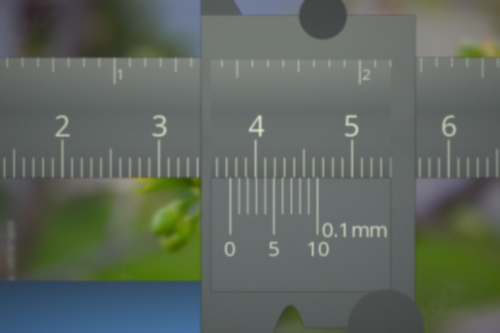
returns 37.4,mm
